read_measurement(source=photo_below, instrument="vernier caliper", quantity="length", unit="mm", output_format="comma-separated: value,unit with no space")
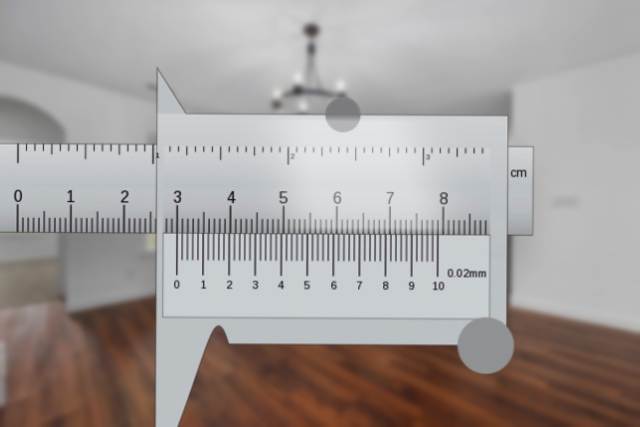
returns 30.0,mm
